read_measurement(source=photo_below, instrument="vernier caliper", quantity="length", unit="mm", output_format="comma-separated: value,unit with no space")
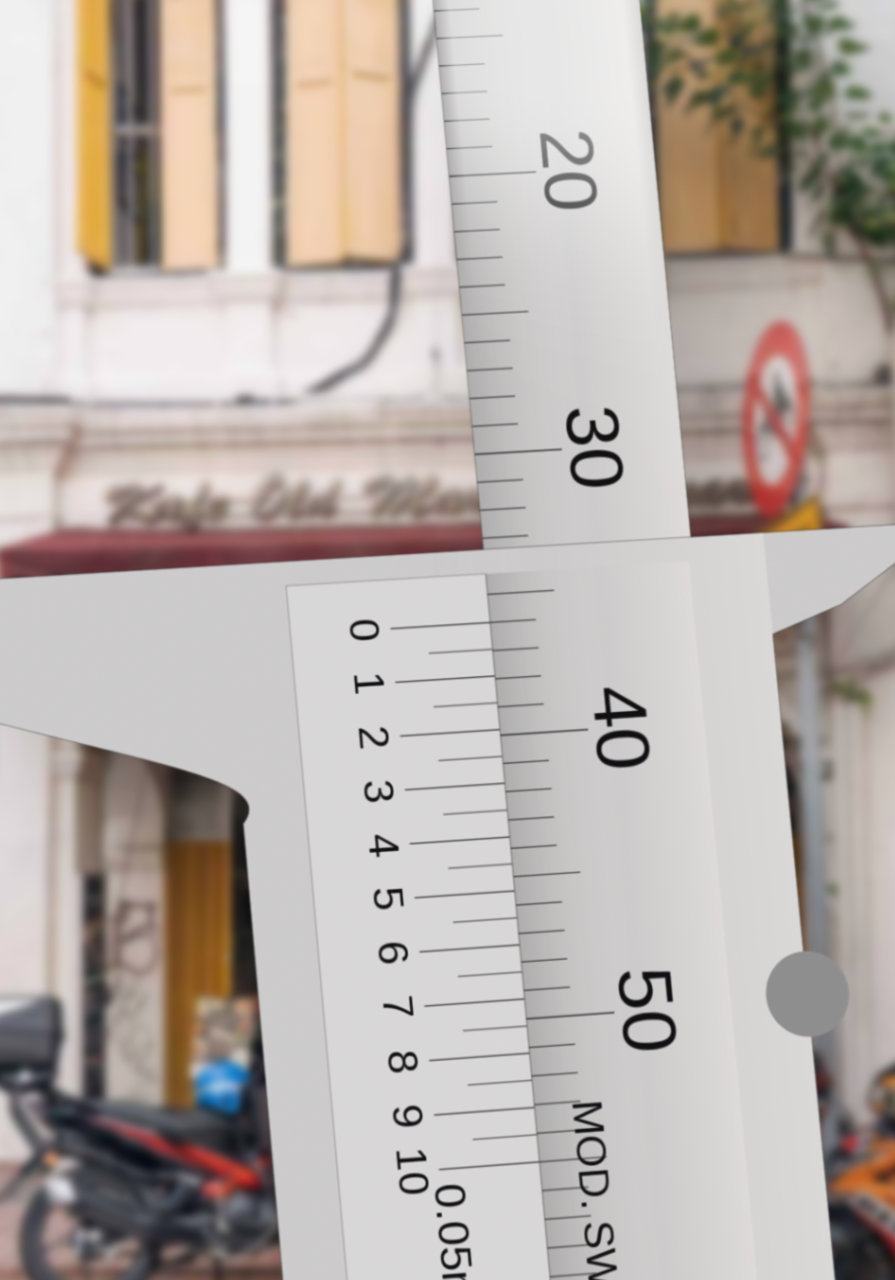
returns 36.00,mm
